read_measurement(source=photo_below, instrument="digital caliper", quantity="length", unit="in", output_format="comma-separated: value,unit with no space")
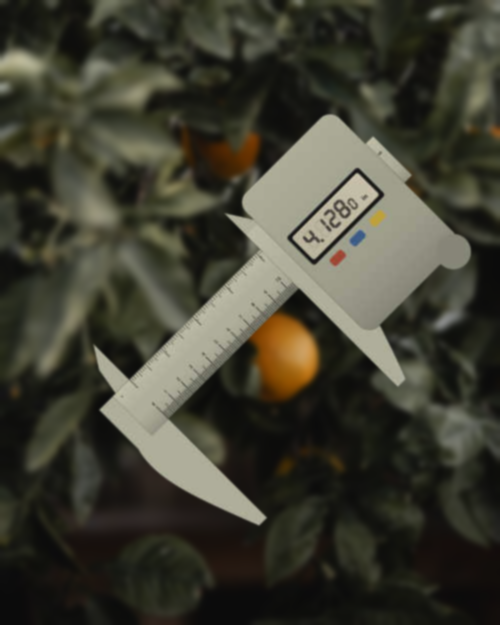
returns 4.1280,in
